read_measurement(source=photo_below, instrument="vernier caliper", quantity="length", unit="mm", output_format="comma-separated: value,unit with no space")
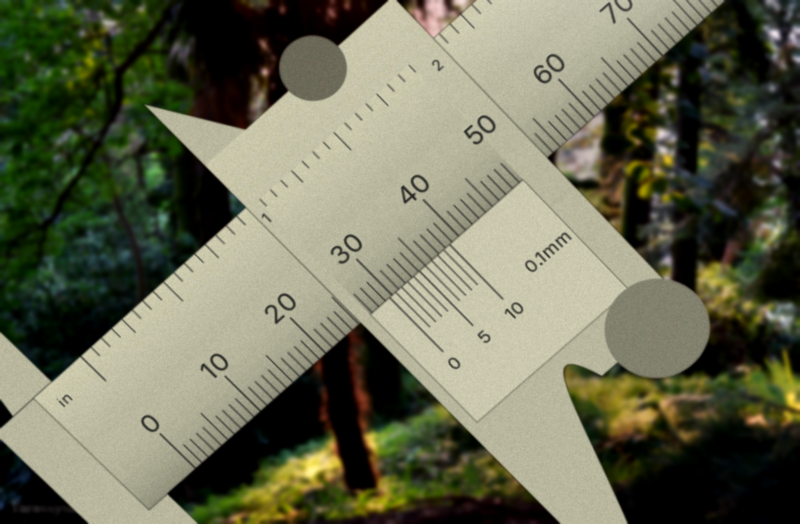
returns 29.6,mm
